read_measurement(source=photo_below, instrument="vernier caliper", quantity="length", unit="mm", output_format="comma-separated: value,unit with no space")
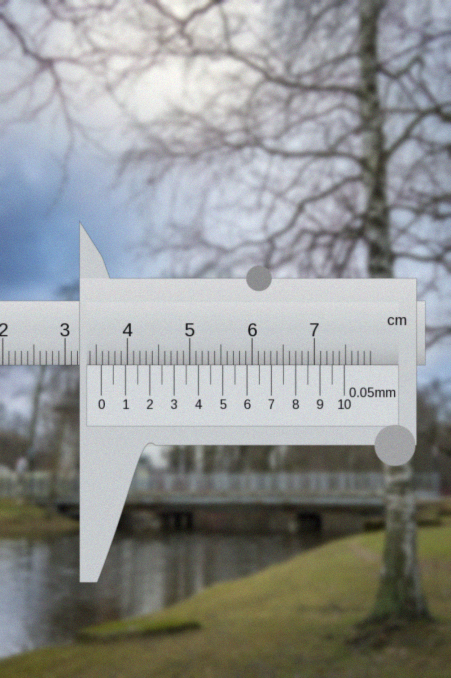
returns 35.8,mm
